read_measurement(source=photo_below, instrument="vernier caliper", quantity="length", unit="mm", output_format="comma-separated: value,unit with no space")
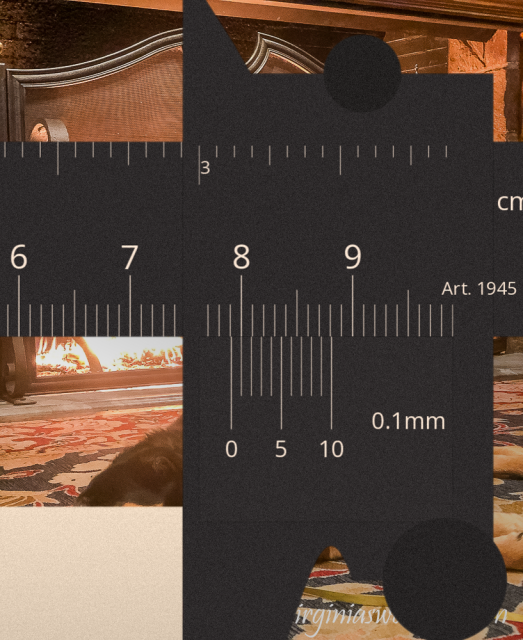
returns 79.1,mm
